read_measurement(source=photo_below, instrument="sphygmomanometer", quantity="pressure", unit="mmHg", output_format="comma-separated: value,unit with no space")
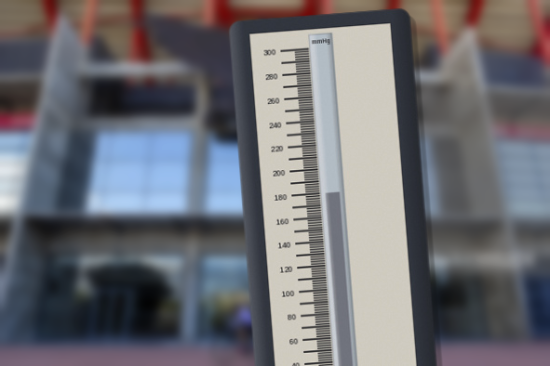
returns 180,mmHg
